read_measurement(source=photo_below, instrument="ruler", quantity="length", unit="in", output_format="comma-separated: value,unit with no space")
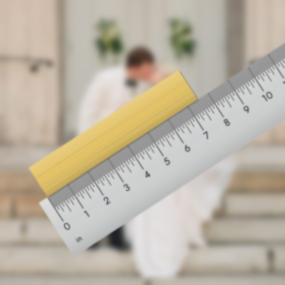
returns 7.5,in
